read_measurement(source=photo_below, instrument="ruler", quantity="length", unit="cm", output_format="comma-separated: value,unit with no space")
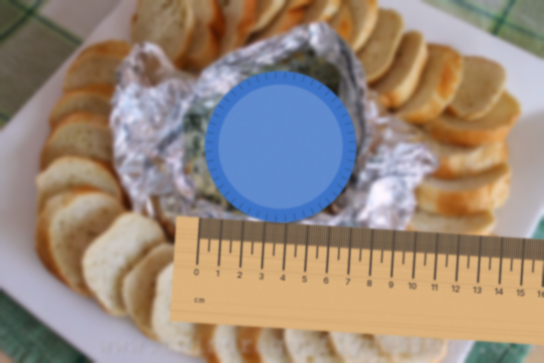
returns 7,cm
